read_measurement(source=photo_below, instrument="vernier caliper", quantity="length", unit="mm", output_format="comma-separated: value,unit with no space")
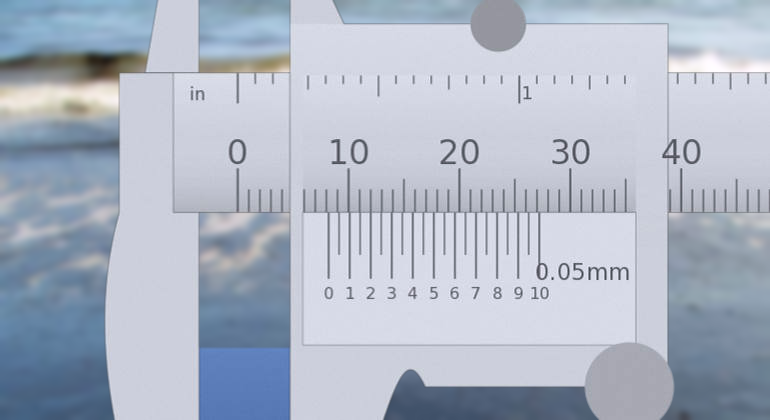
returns 8.2,mm
